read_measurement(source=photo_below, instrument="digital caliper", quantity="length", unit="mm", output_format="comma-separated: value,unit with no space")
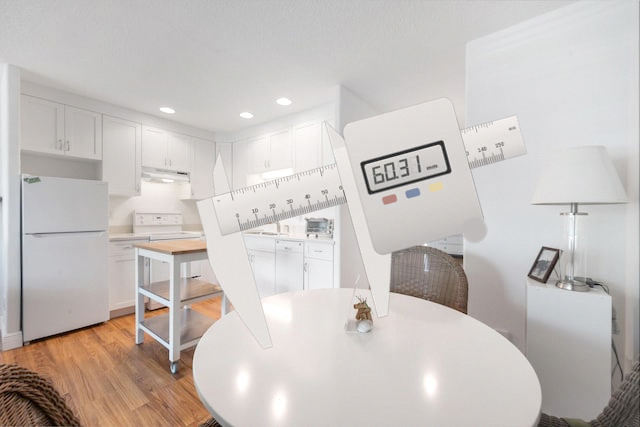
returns 60.31,mm
